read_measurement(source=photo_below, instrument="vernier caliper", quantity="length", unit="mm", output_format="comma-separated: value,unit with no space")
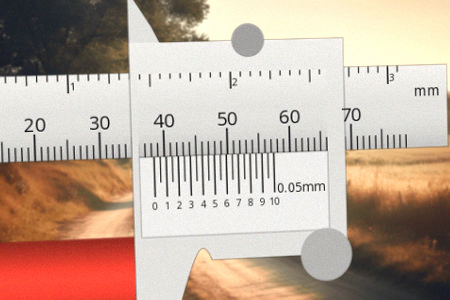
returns 38.4,mm
